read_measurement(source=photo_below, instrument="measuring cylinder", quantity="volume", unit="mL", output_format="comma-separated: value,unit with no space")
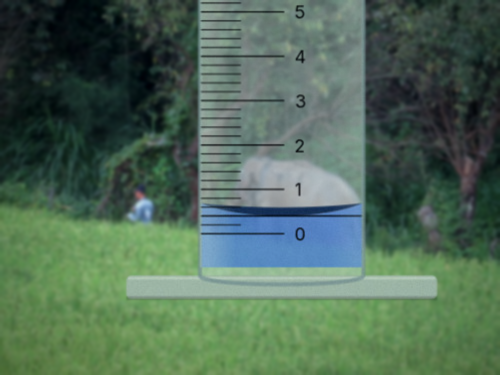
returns 0.4,mL
